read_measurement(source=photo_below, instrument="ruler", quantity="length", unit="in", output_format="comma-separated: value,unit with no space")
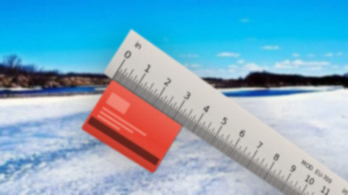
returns 3.5,in
